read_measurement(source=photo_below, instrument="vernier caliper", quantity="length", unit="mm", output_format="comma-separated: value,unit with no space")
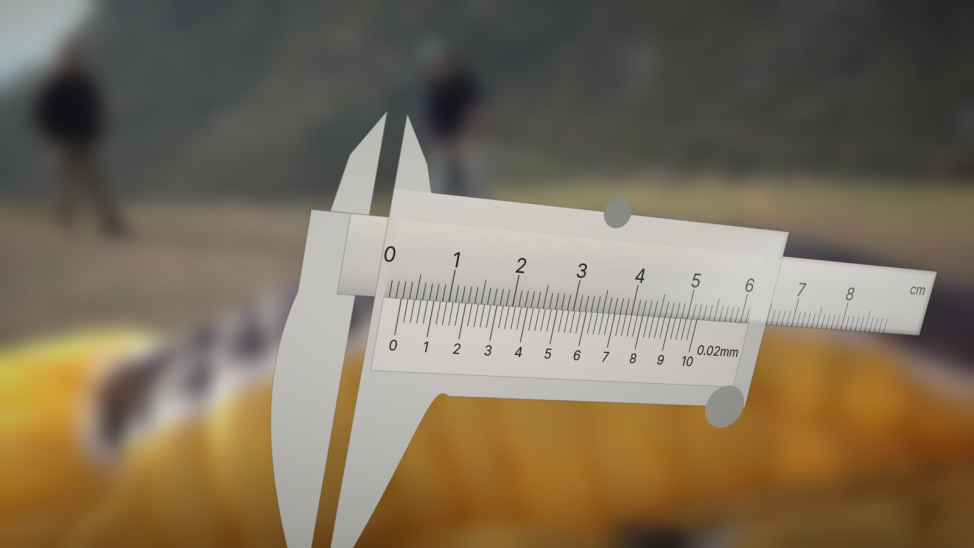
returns 2.8,mm
